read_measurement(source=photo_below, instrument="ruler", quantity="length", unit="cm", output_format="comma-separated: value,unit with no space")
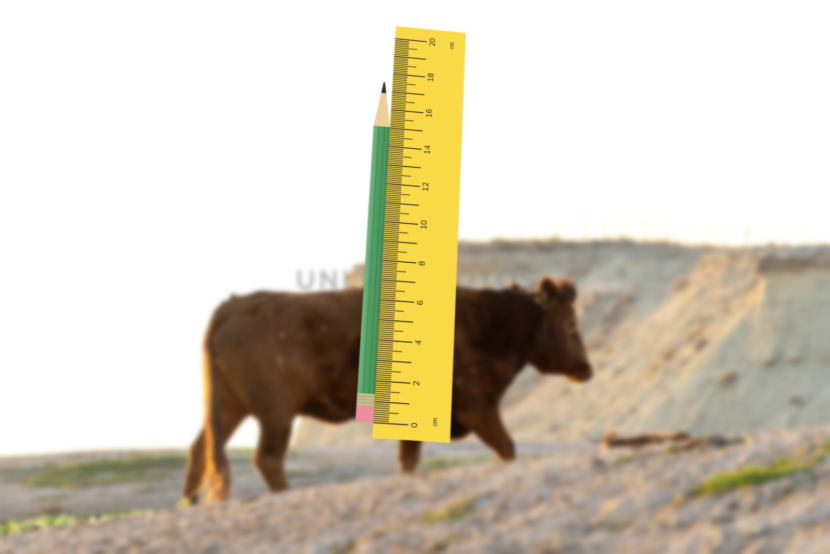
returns 17.5,cm
